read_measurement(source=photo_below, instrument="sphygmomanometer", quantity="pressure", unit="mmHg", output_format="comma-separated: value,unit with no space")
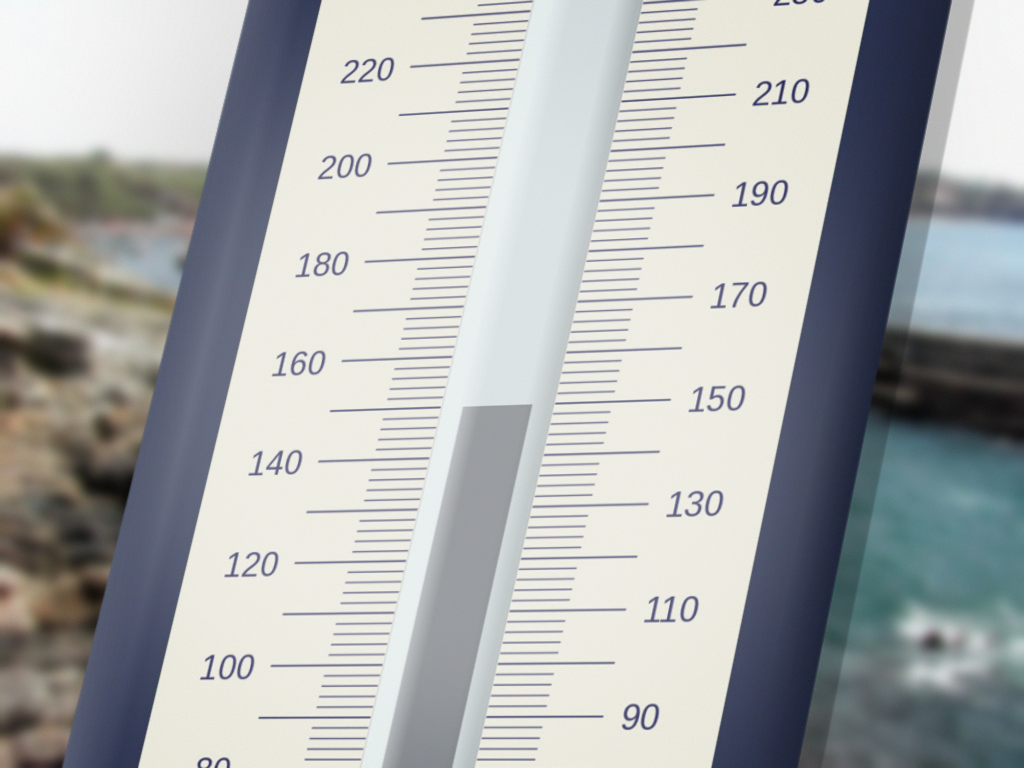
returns 150,mmHg
